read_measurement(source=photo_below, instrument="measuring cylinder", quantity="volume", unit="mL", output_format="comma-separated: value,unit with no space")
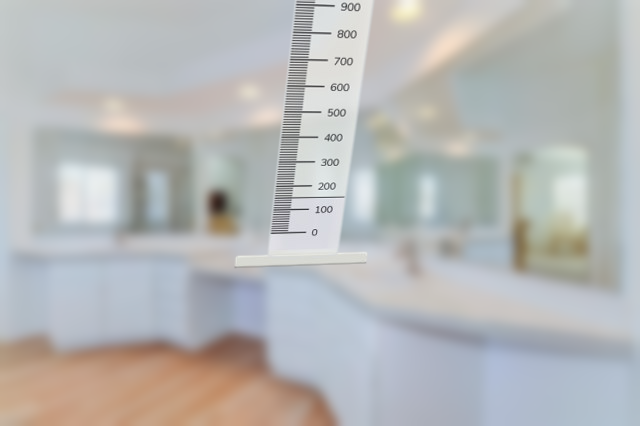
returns 150,mL
